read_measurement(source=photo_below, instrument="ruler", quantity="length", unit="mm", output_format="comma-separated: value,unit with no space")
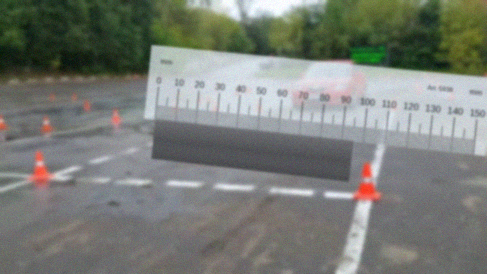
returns 95,mm
